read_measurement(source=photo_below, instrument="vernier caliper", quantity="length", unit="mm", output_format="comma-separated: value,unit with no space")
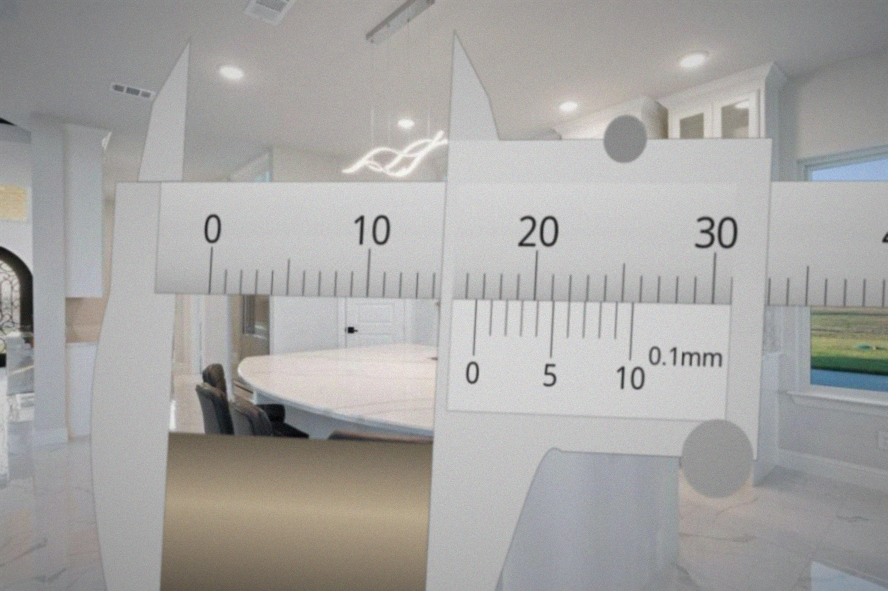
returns 16.6,mm
